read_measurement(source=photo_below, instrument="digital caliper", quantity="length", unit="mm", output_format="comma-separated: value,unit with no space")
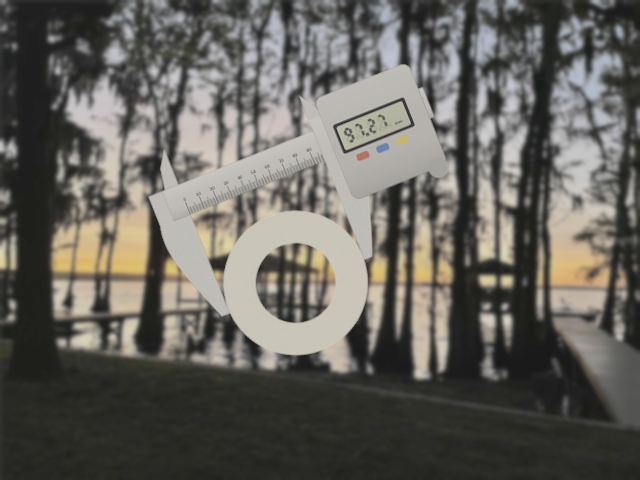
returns 97.27,mm
